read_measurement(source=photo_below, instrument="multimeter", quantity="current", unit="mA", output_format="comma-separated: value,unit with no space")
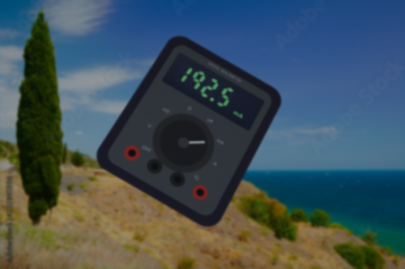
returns 192.5,mA
